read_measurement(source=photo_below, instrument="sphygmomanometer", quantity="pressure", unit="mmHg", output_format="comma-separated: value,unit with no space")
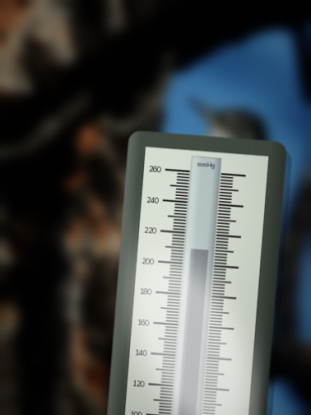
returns 210,mmHg
